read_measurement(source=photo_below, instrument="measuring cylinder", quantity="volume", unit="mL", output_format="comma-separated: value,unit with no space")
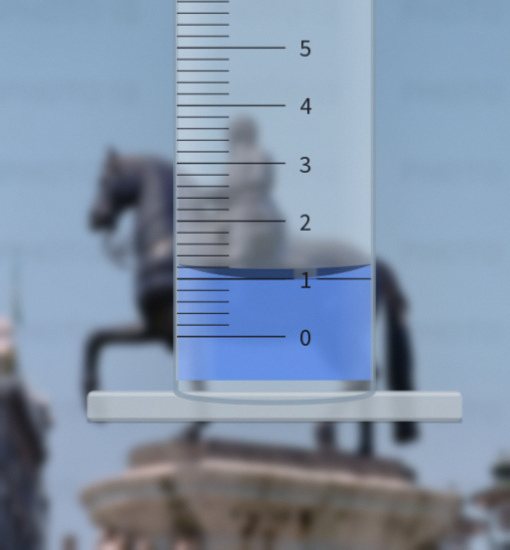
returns 1,mL
